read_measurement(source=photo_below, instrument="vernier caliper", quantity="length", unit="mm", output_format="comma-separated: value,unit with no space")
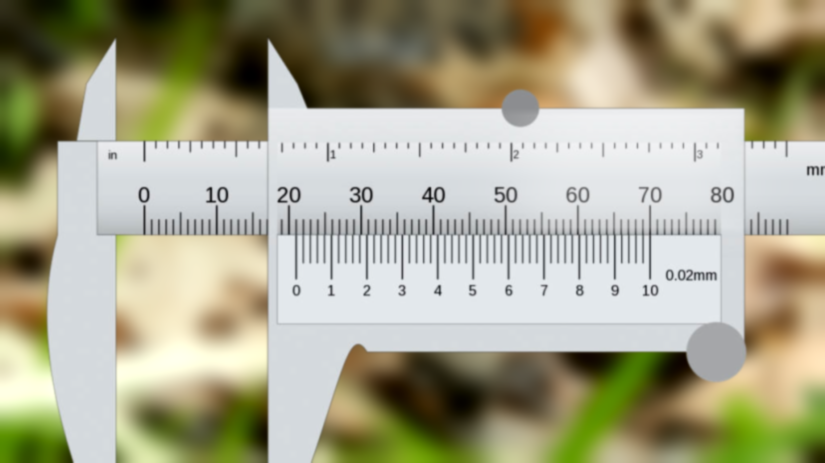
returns 21.0,mm
